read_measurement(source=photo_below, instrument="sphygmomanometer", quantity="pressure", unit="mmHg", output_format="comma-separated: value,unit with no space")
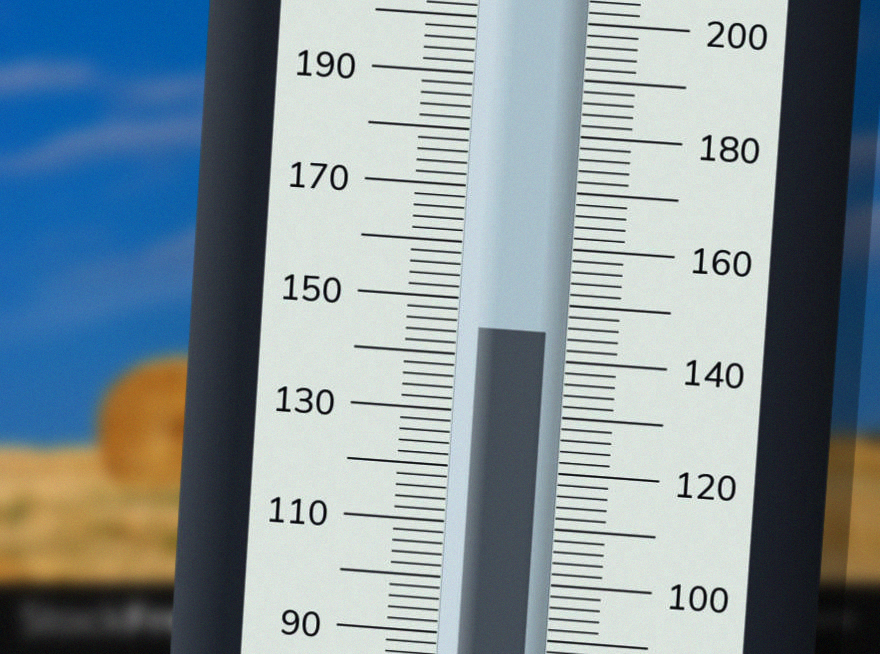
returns 145,mmHg
